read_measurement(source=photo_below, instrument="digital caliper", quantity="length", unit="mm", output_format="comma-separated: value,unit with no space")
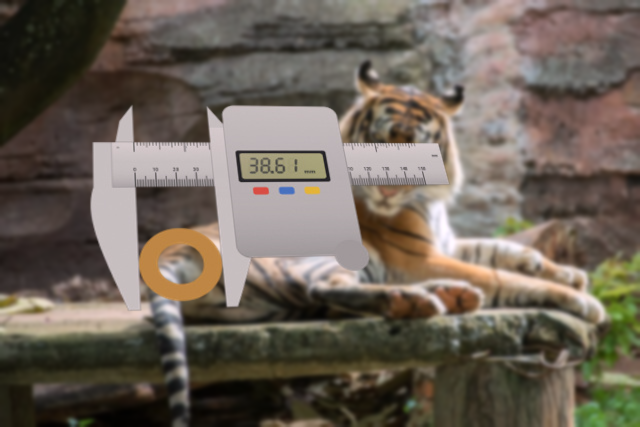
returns 38.61,mm
